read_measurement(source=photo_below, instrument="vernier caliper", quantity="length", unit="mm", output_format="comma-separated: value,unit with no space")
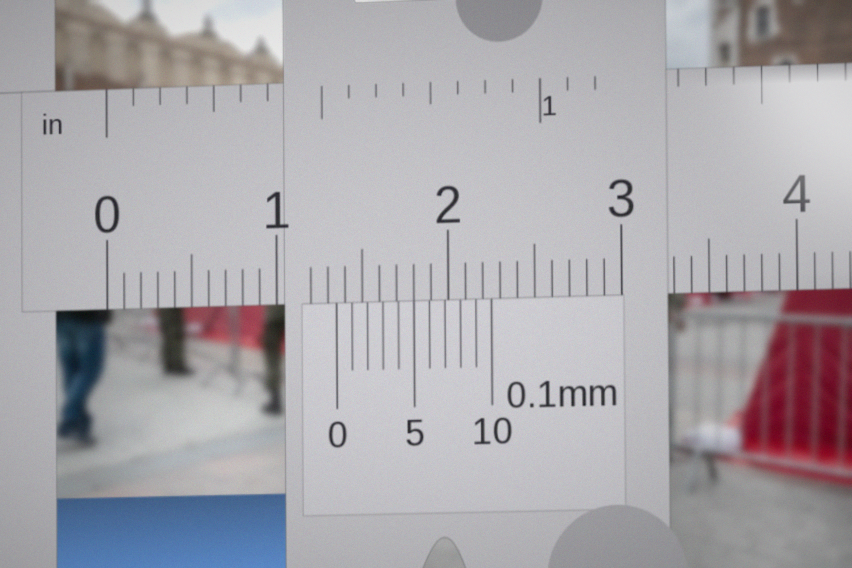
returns 13.5,mm
